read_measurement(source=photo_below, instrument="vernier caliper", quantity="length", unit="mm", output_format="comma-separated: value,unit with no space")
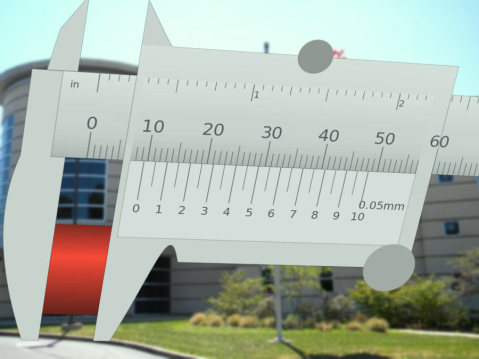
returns 9.4,mm
